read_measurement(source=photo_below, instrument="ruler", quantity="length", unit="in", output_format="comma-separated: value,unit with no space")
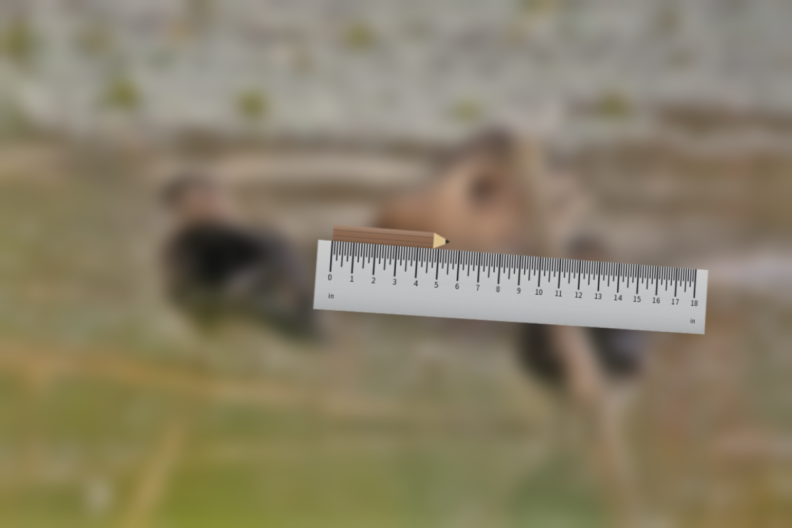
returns 5.5,in
